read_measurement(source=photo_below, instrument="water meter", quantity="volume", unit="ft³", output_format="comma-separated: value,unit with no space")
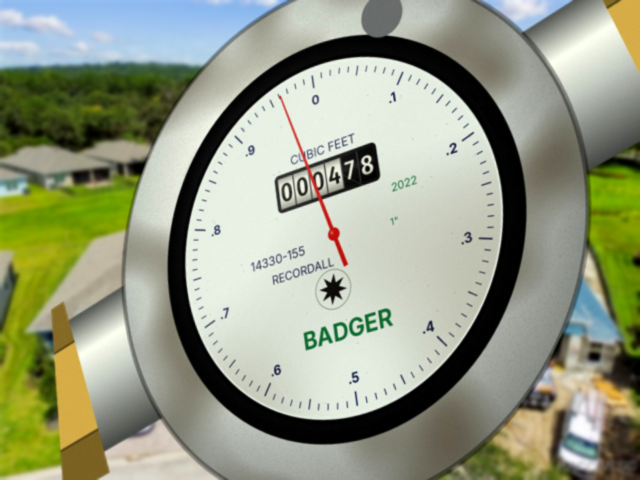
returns 477.96,ft³
